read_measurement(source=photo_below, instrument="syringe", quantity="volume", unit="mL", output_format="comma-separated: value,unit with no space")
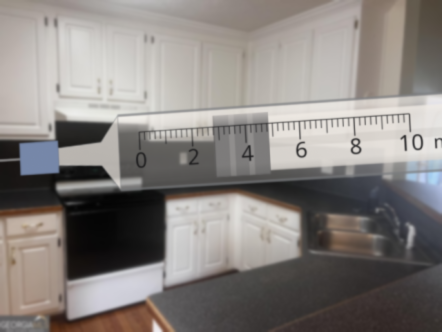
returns 2.8,mL
